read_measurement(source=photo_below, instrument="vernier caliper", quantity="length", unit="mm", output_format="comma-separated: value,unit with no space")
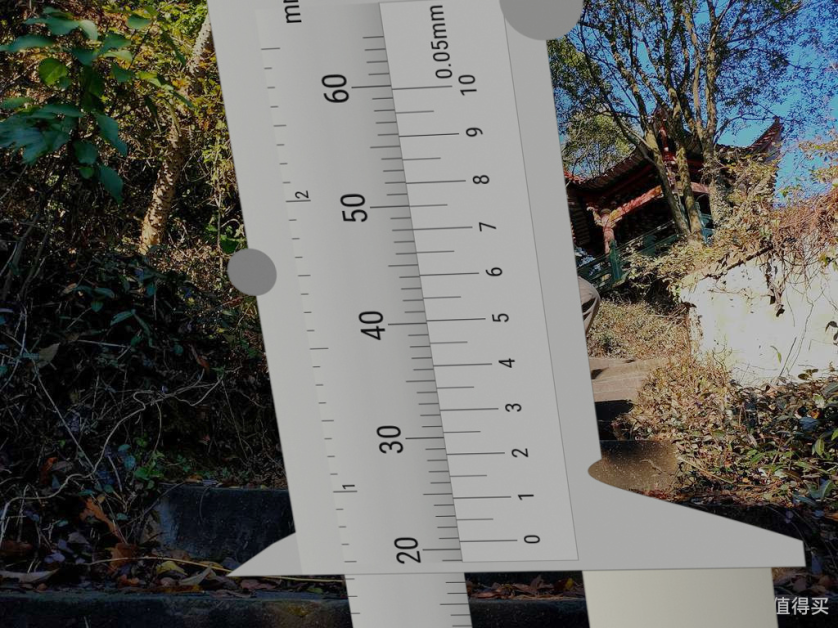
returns 20.7,mm
